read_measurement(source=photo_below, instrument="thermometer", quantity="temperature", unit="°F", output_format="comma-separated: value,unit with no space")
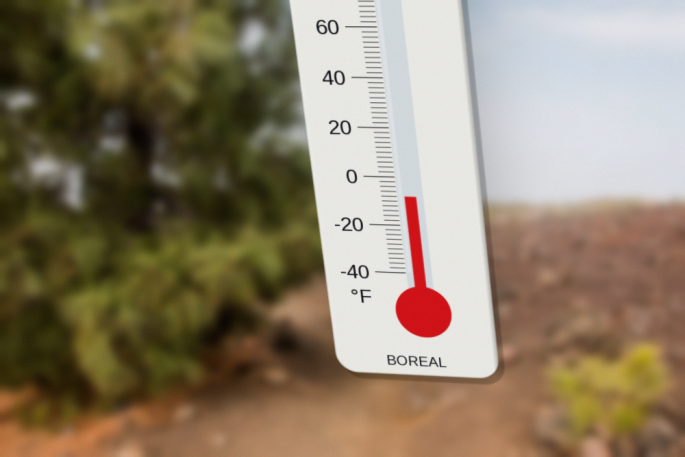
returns -8,°F
